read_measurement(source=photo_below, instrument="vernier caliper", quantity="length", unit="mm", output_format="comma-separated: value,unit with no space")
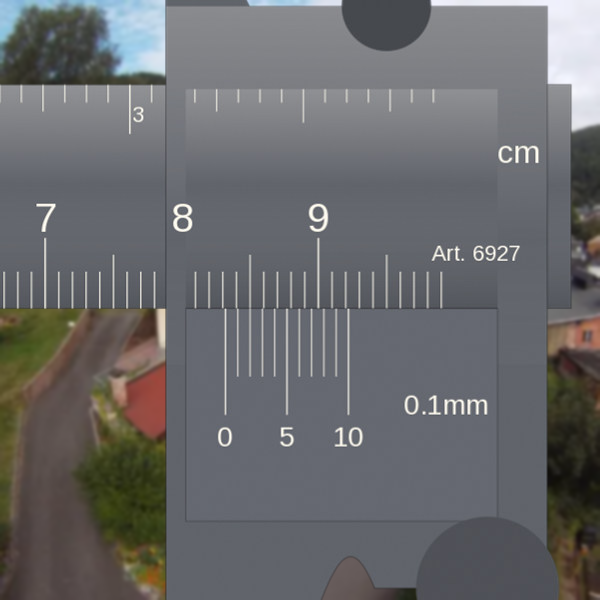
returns 83.2,mm
